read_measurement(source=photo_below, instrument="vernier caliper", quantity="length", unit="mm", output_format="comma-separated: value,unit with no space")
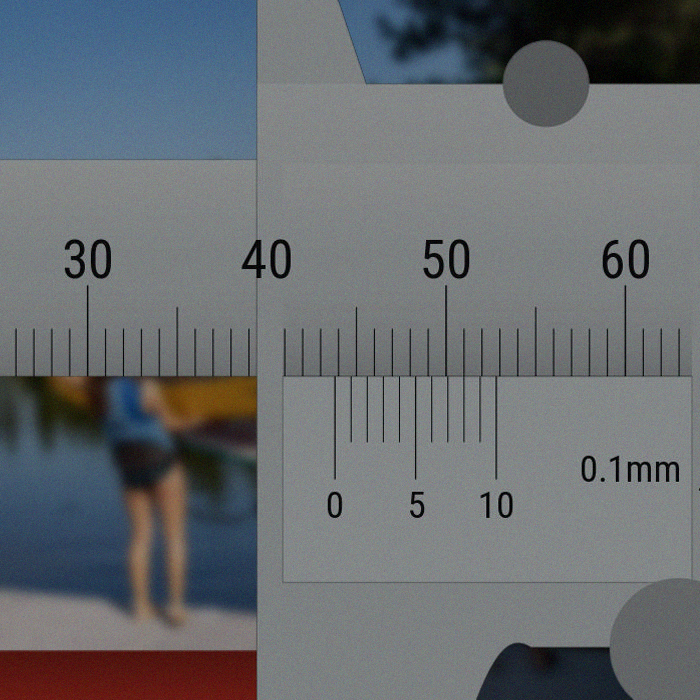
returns 43.8,mm
